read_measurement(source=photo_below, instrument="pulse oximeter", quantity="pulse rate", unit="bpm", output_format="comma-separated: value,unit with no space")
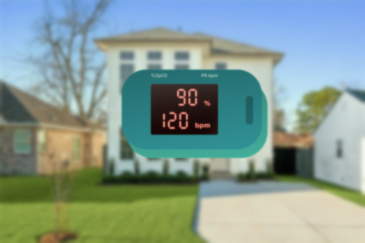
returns 120,bpm
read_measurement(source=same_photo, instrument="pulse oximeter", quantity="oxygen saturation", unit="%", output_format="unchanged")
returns 90,%
